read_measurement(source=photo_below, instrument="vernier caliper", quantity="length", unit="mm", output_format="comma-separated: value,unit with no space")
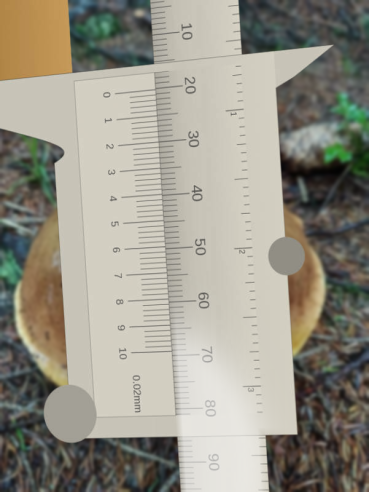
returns 20.2,mm
